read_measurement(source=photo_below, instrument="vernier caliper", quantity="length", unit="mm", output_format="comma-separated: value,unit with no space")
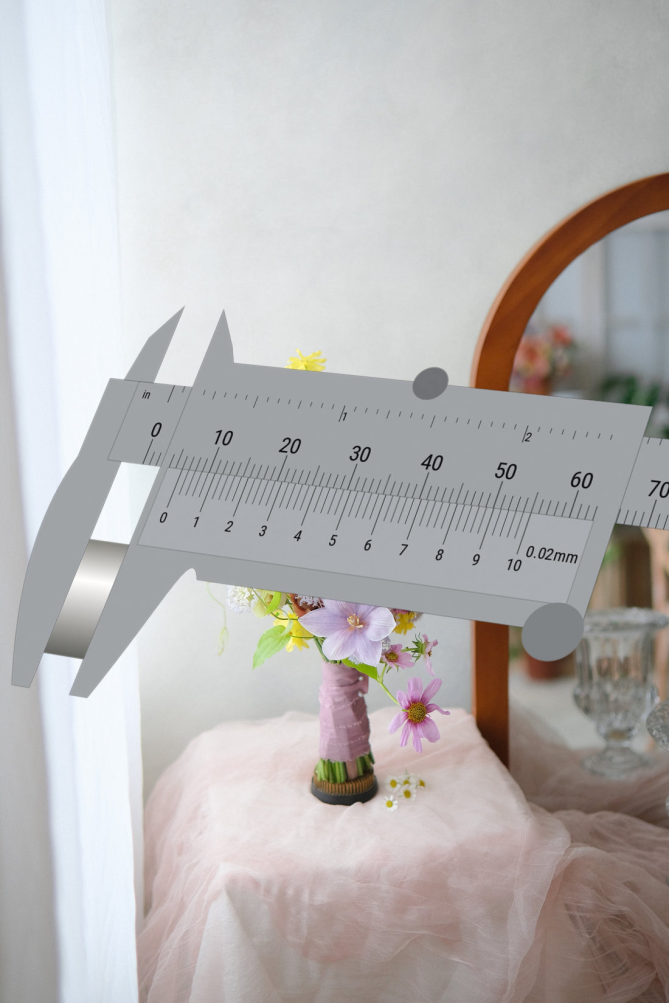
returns 6.0,mm
